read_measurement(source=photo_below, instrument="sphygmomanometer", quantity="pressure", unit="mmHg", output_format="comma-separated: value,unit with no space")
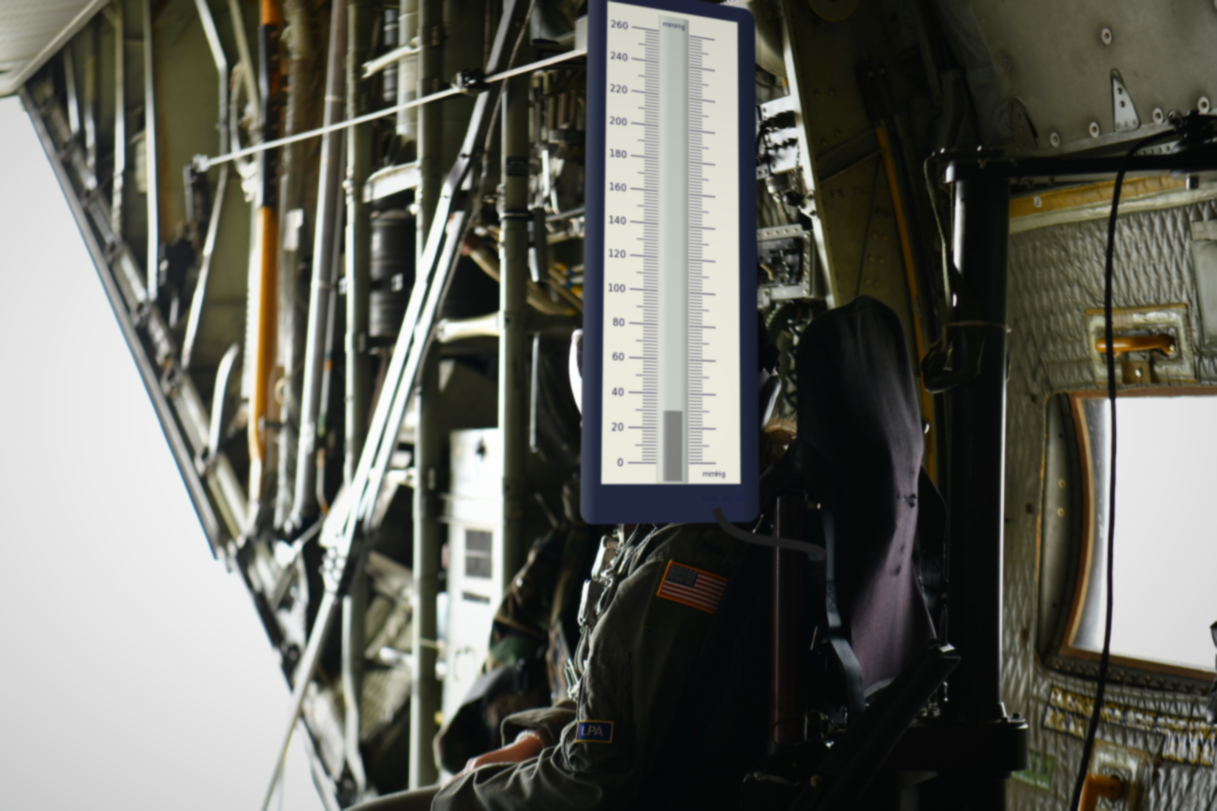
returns 30,mmHg
